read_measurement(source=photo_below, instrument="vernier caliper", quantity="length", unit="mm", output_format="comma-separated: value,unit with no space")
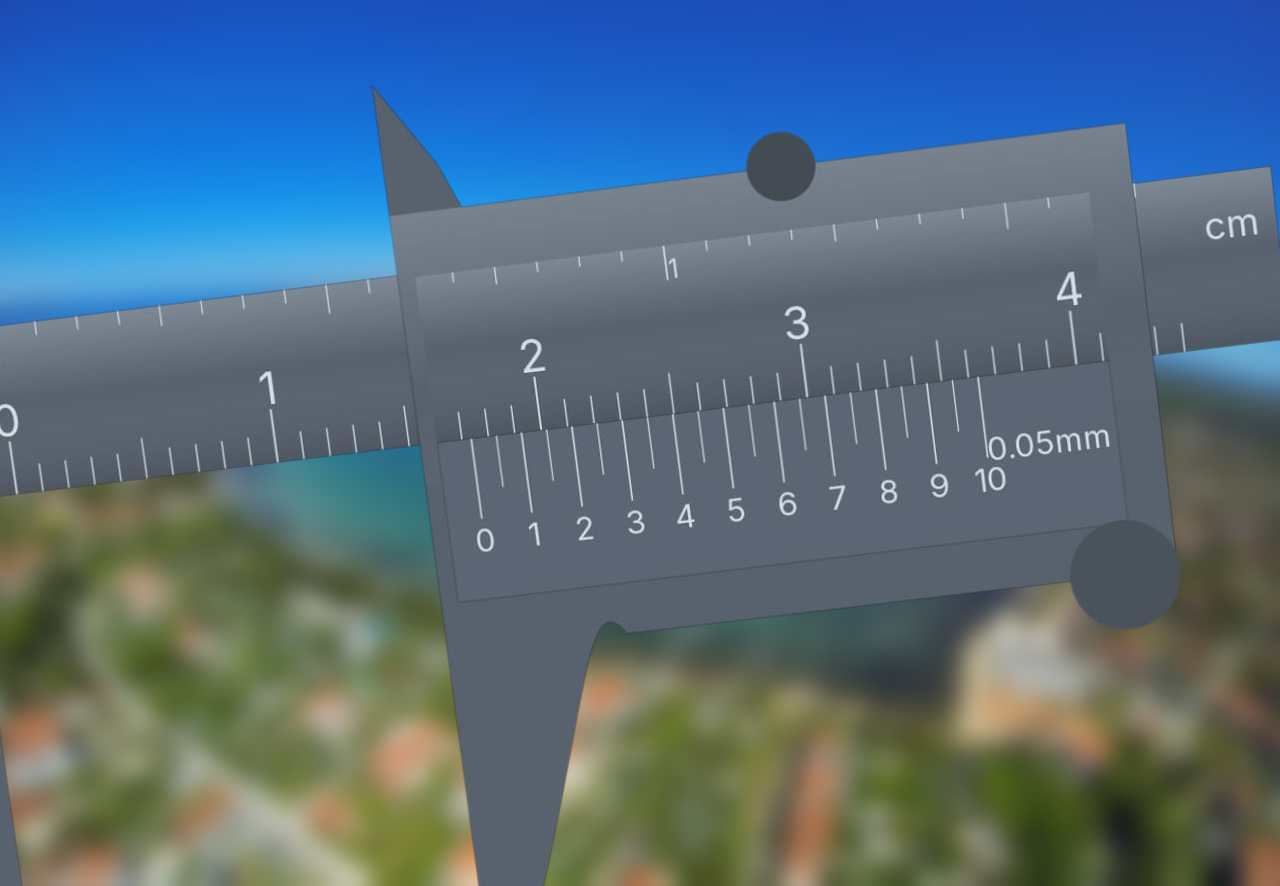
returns 17.35,mm
